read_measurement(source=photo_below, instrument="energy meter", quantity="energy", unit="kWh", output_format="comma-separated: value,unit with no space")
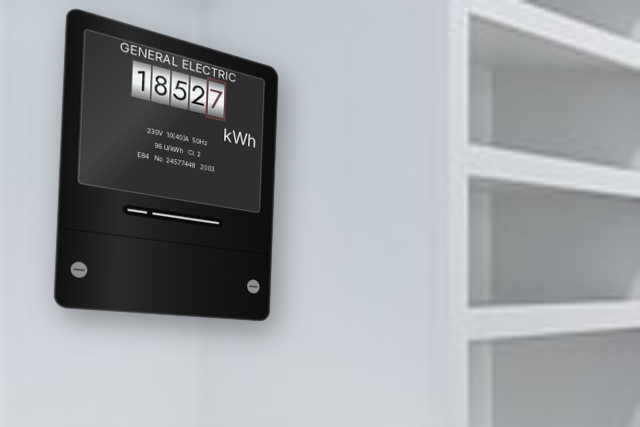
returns 1852.7,kWh
